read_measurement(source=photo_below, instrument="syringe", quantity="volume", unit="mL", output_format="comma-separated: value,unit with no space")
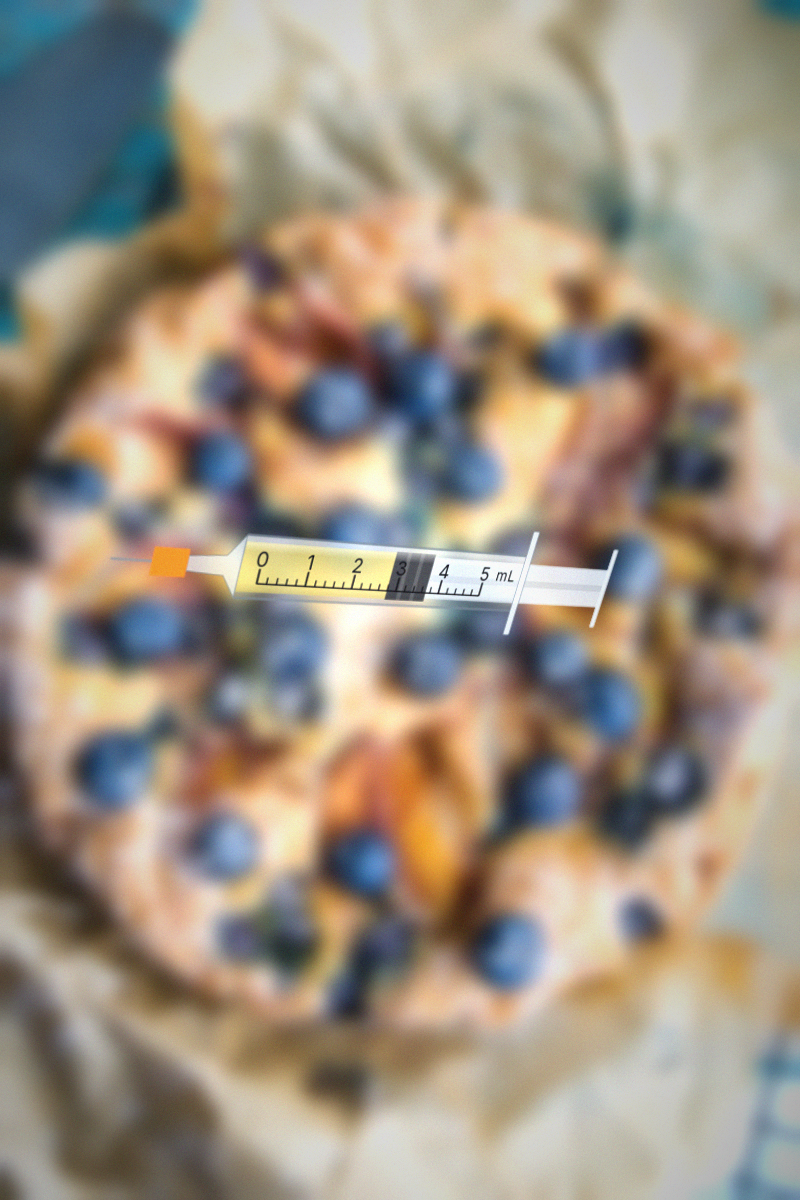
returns 2.8,mL
